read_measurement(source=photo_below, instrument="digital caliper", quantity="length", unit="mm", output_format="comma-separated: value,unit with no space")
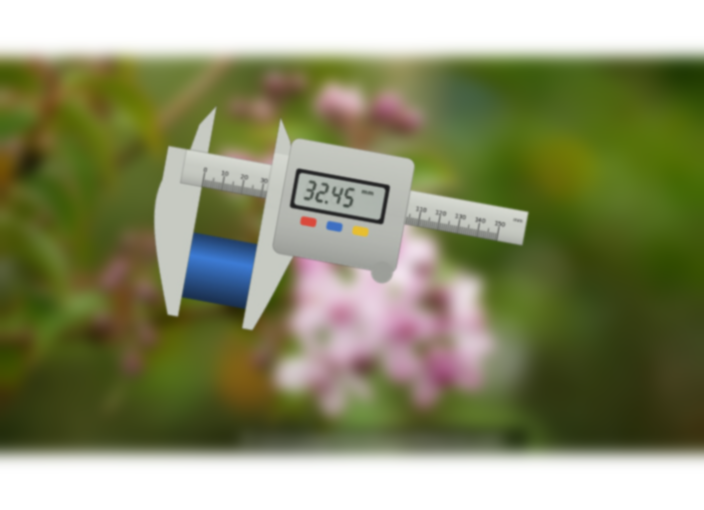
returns 32.45,mm
